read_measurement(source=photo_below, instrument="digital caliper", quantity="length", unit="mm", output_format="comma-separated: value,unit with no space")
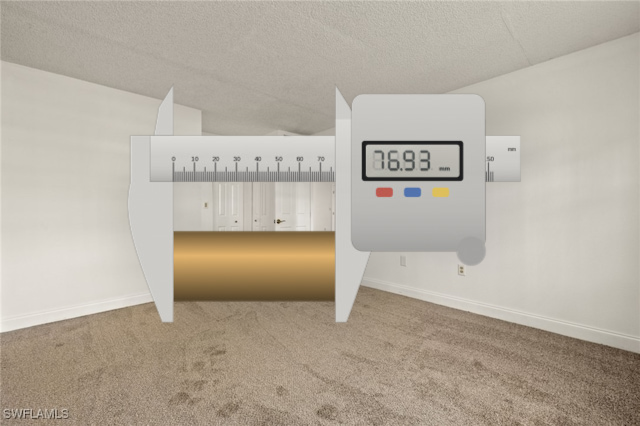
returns 76.93,mm
